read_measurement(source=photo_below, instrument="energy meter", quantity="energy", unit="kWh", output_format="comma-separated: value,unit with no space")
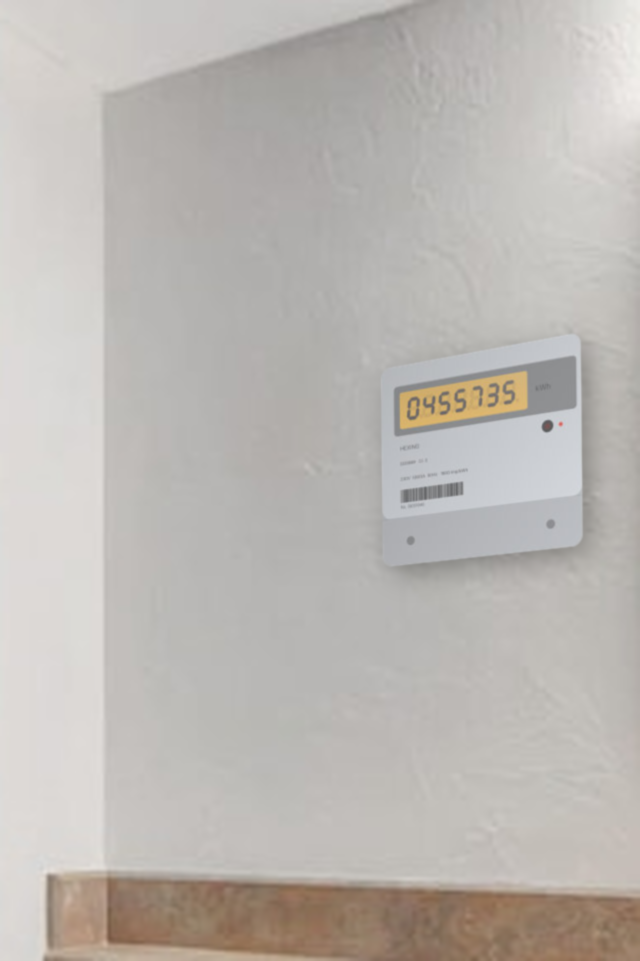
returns 455735,kWh
